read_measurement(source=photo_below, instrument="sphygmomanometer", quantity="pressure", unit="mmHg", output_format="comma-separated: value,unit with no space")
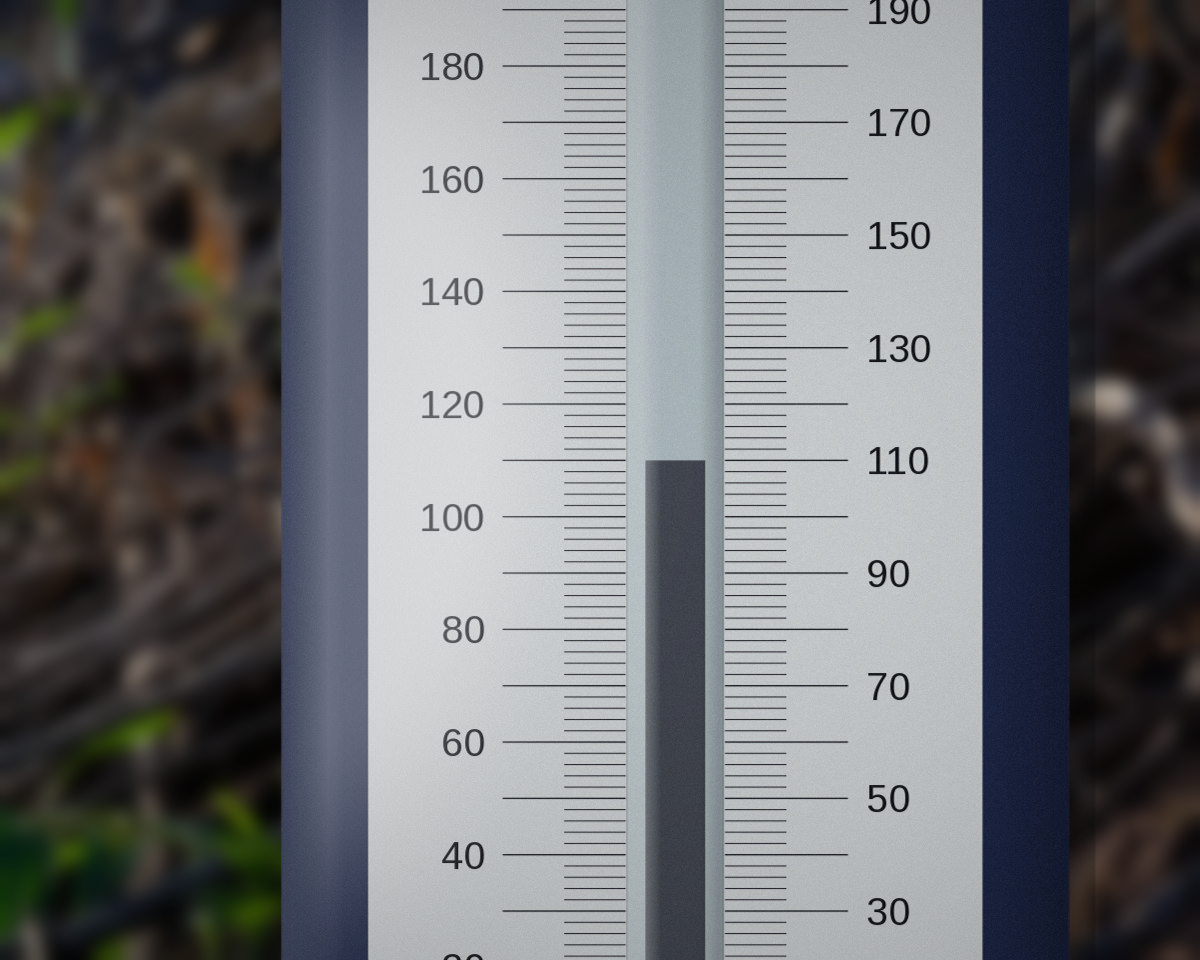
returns 110,mmHg
